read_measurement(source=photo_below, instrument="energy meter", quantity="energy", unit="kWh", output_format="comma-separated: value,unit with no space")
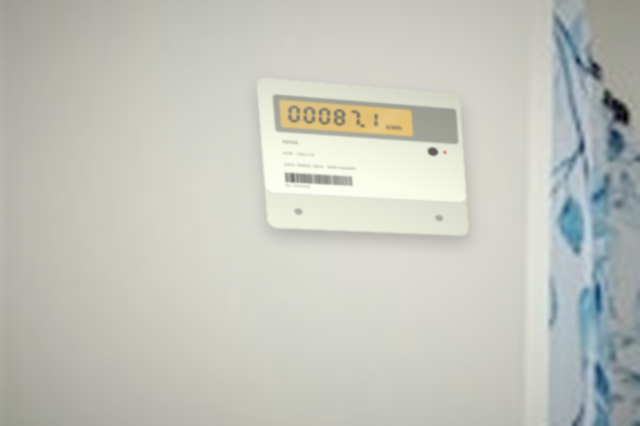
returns 87.1,kWh
